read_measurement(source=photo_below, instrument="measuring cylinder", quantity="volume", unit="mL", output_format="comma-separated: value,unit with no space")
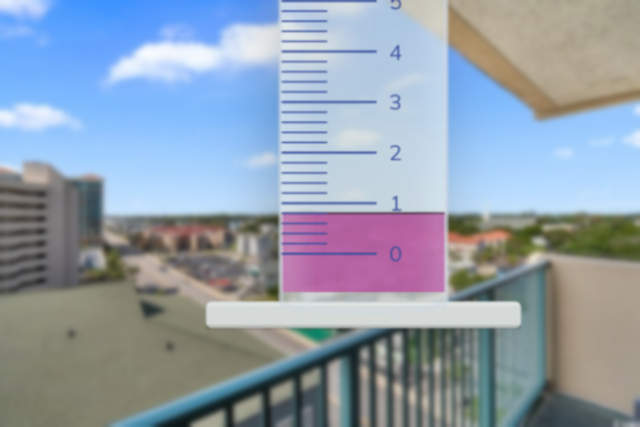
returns 0.8,mL
